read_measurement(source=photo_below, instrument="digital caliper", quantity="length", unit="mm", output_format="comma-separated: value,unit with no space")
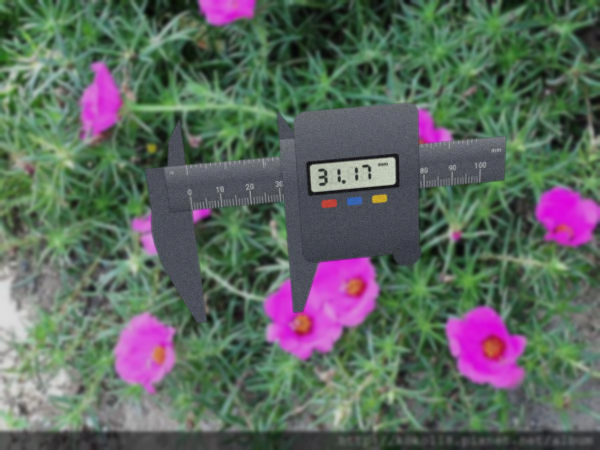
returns 31.17,mm
